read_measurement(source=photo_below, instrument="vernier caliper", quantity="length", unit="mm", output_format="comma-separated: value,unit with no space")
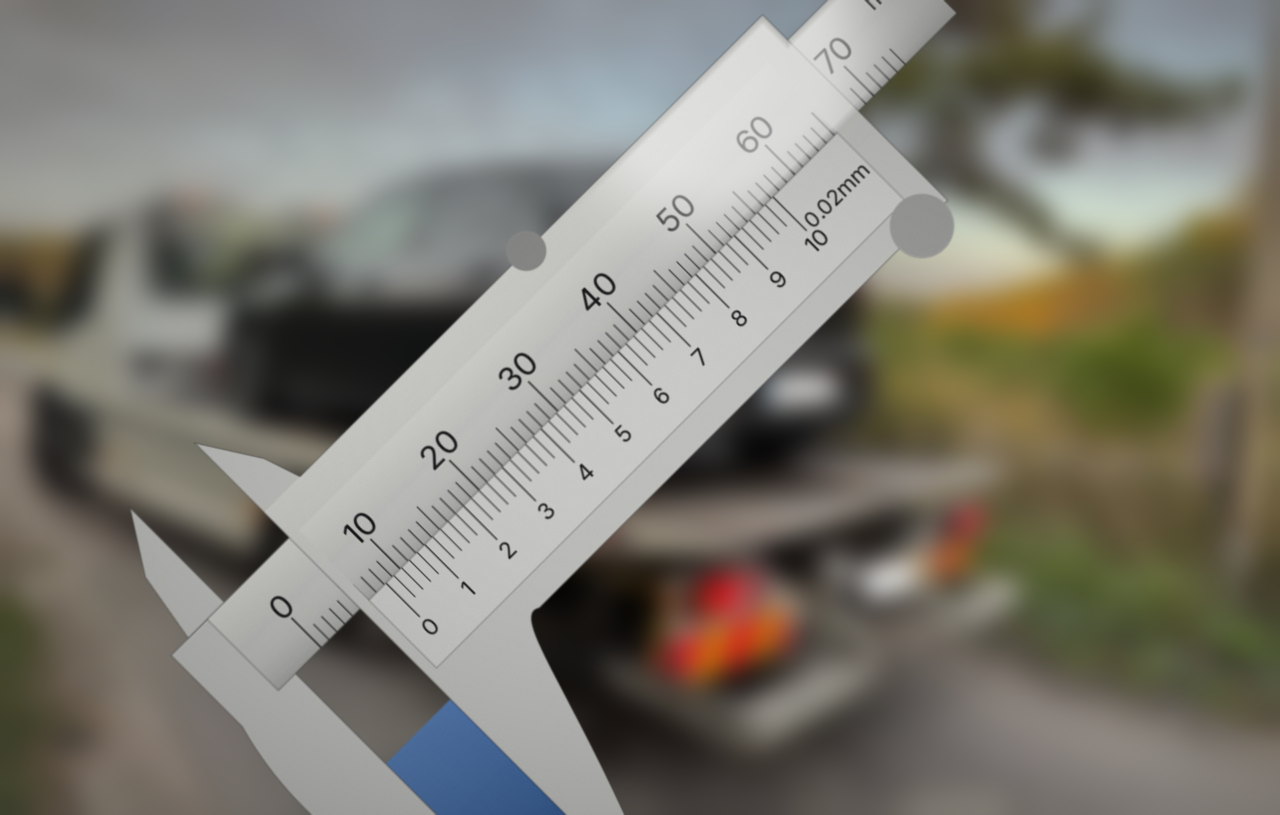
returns 8.2,mm
